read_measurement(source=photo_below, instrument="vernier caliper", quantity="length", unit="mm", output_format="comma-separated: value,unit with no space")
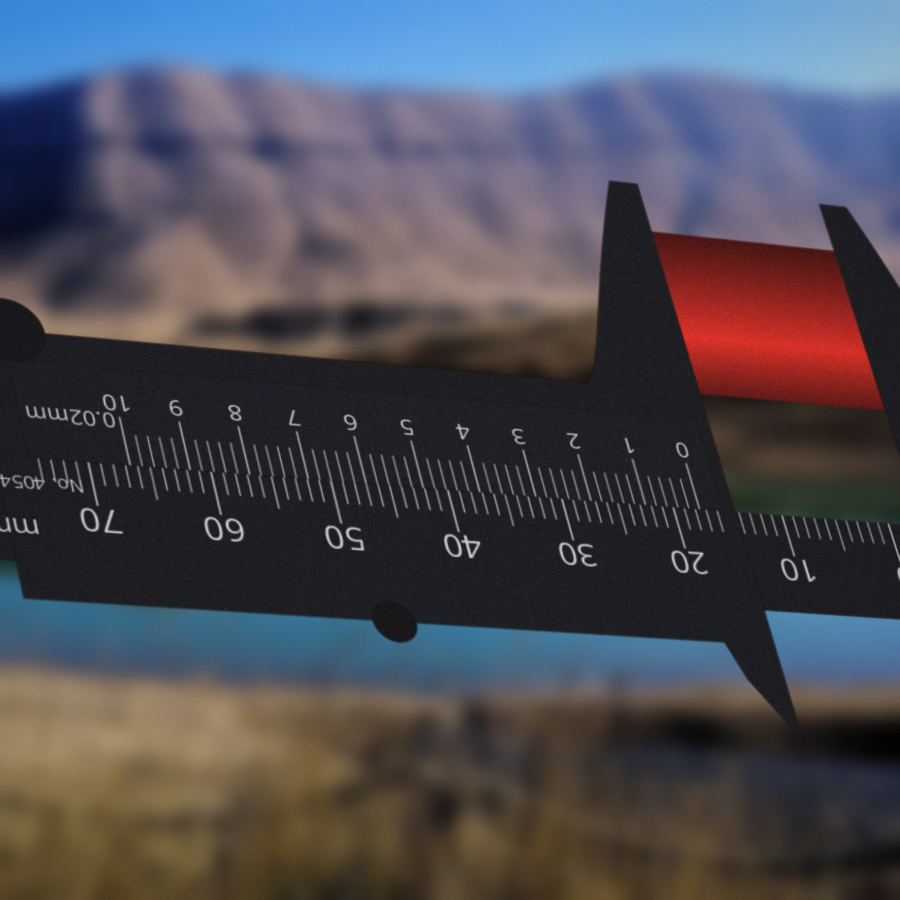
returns 17.6,mm
